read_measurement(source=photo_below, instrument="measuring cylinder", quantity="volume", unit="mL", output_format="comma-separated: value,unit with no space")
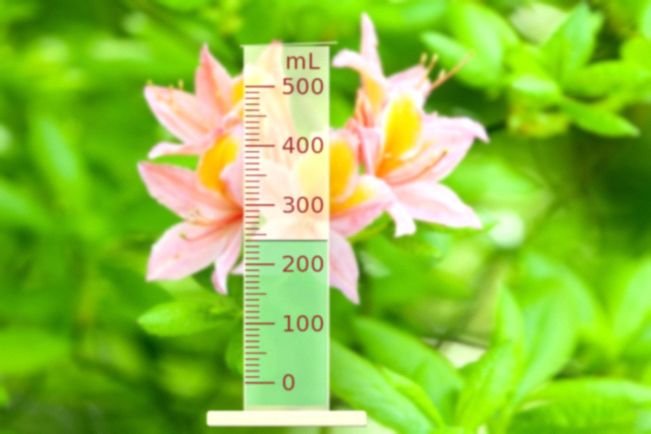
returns 240,mL
